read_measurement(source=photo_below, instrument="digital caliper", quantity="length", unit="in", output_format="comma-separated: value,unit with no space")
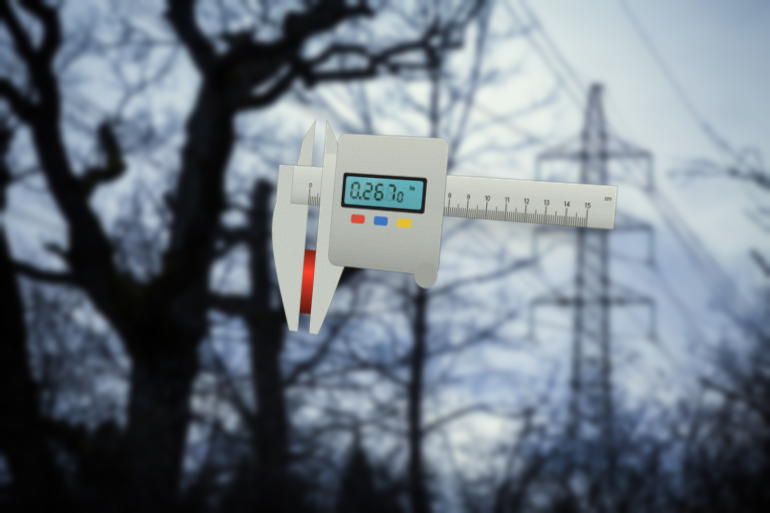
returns 0.2670,in
